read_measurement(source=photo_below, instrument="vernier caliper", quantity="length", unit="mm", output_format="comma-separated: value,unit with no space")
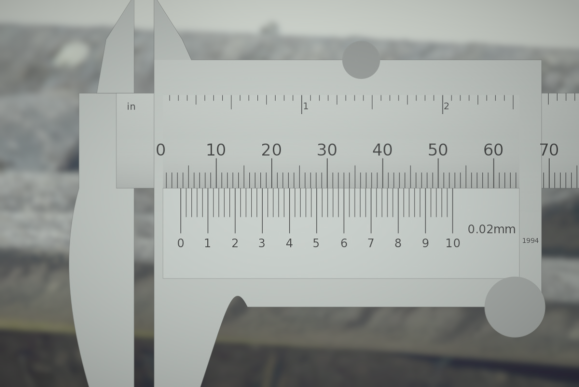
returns 3.6,mm
